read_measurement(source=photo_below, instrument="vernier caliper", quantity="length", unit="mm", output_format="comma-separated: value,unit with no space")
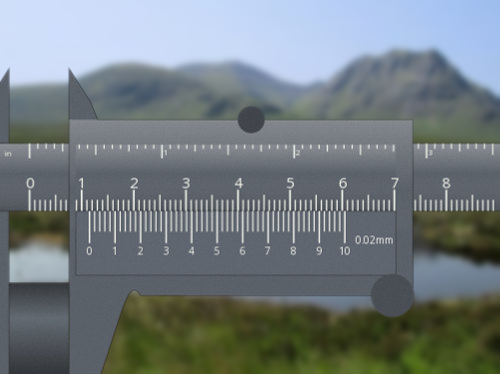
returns 11.5,mm
